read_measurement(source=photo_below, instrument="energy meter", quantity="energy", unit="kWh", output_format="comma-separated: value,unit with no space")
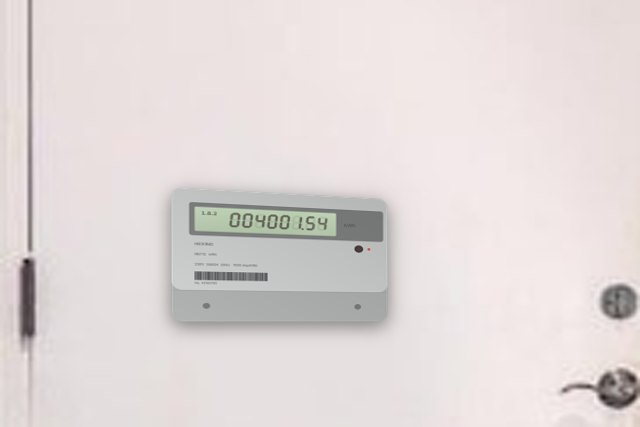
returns 4001.54,kWh
